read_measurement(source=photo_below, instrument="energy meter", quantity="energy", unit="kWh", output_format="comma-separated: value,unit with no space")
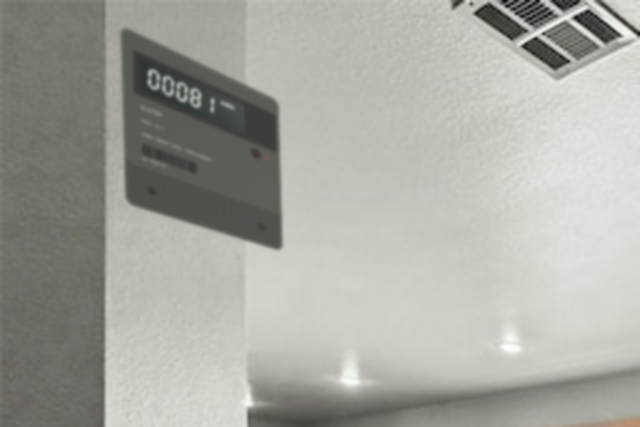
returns 81,kWh
